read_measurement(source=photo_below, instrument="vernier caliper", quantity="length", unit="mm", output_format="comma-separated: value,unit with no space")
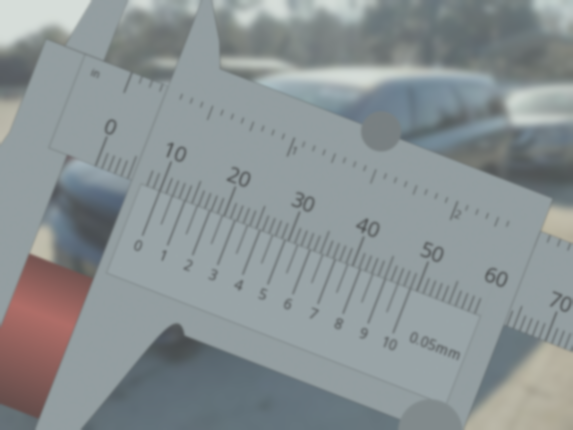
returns 10.0,mm
